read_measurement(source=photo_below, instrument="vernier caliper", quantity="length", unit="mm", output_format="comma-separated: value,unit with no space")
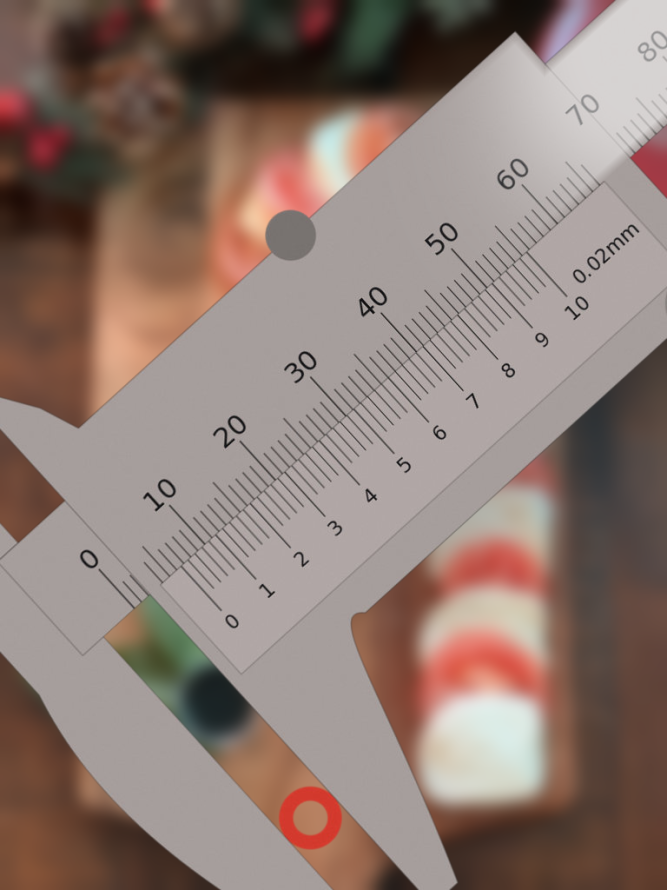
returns 6.6,mm
